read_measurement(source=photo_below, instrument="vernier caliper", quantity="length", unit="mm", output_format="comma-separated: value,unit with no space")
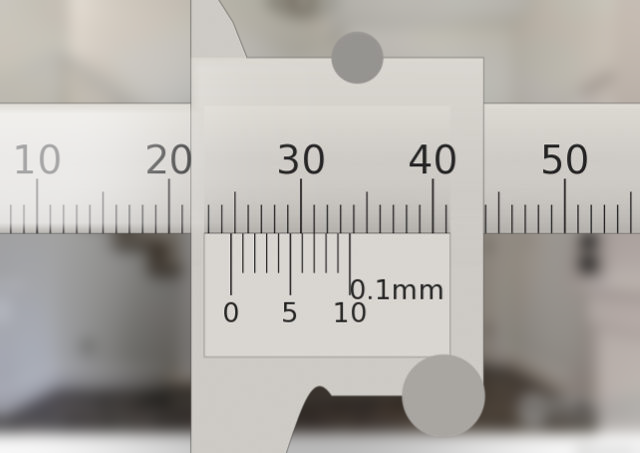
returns 24.7,mm
